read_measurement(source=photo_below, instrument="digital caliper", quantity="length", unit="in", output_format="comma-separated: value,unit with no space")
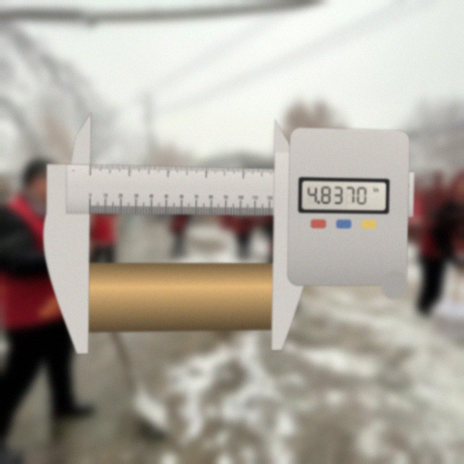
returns 4.8370,in
